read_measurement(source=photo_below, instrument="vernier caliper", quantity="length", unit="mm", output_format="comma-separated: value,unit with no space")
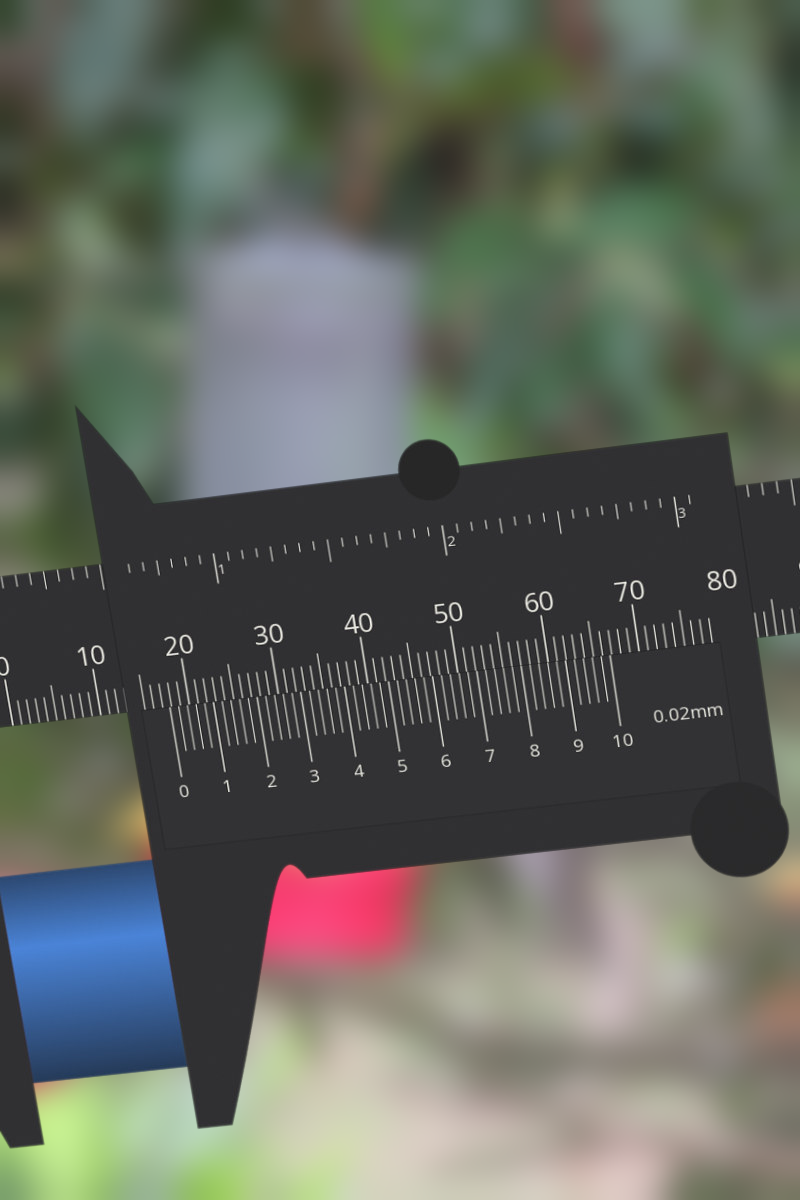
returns 17.8,mm
